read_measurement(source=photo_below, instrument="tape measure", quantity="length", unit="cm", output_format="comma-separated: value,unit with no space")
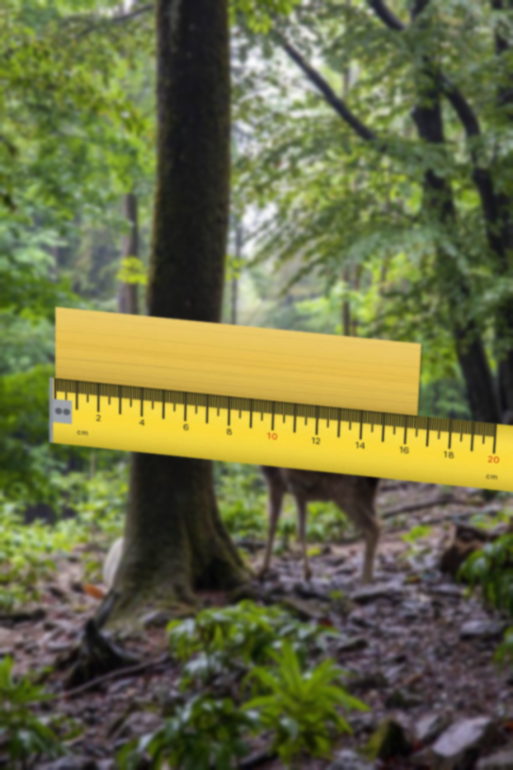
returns 16.5,cm
